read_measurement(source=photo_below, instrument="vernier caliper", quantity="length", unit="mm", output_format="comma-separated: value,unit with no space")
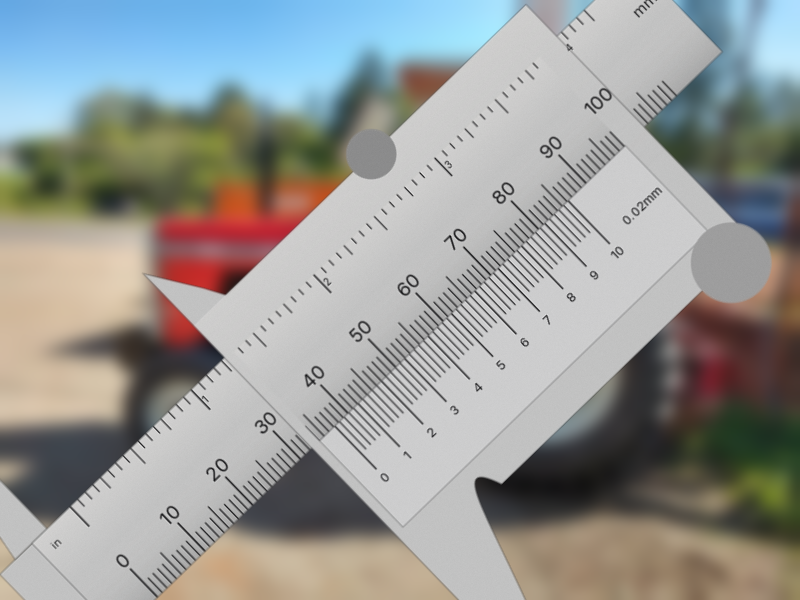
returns 37.2,mm
